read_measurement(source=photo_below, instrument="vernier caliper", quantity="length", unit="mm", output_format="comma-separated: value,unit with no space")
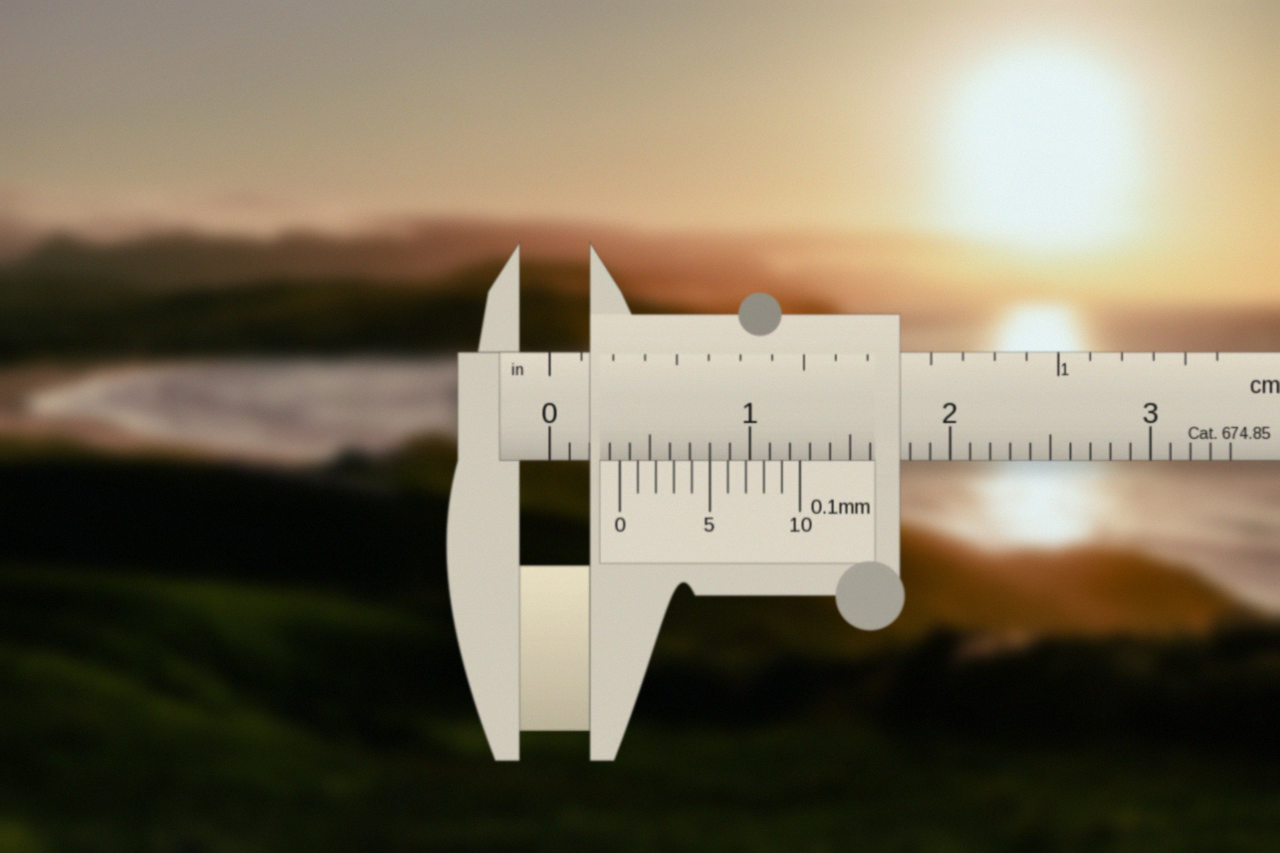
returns 3.5,mm
